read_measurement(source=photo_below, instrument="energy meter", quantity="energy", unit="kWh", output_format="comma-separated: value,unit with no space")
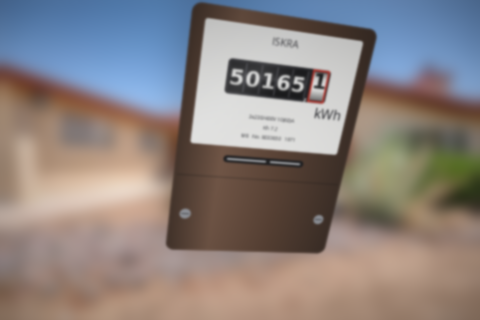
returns 50165.1,kWh
